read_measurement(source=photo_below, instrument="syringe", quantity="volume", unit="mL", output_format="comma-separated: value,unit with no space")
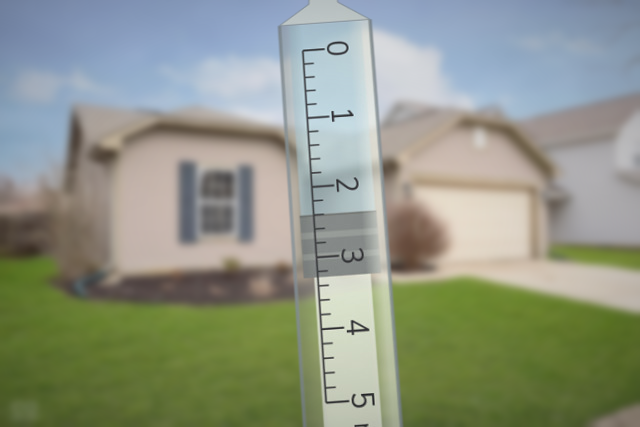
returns 2.4,mL
